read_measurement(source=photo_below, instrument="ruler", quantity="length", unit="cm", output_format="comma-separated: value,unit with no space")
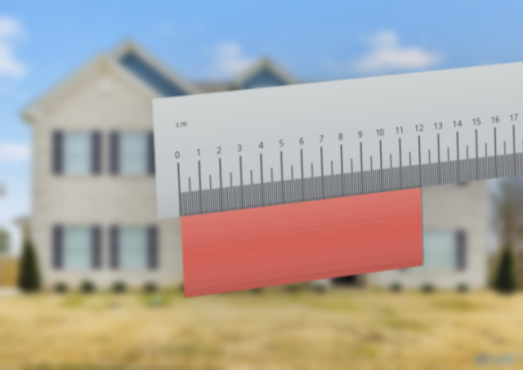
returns 12,cm
